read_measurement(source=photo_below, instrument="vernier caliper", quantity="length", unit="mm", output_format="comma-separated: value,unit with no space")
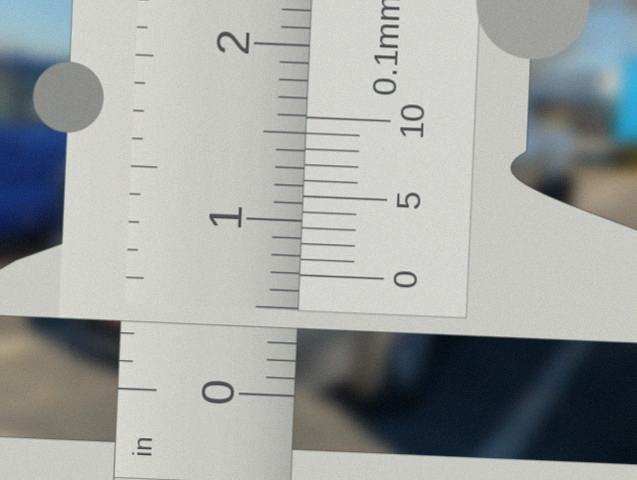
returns 6.9,mm
